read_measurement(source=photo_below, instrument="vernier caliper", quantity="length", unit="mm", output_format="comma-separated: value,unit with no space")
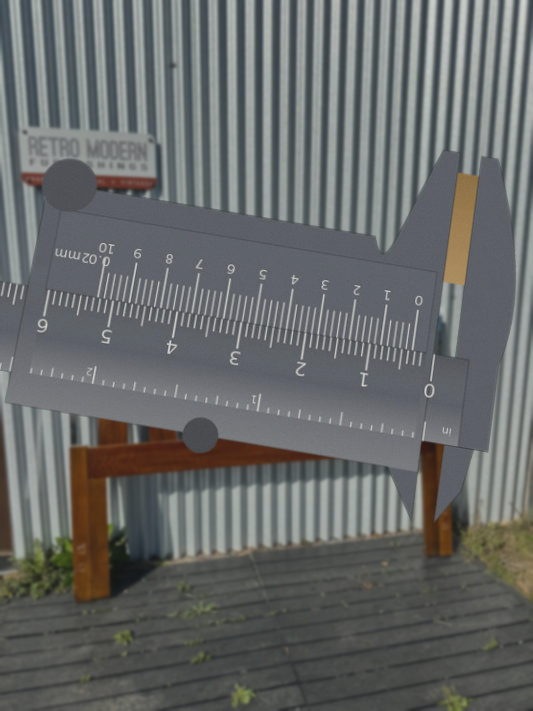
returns 3.4,mm
